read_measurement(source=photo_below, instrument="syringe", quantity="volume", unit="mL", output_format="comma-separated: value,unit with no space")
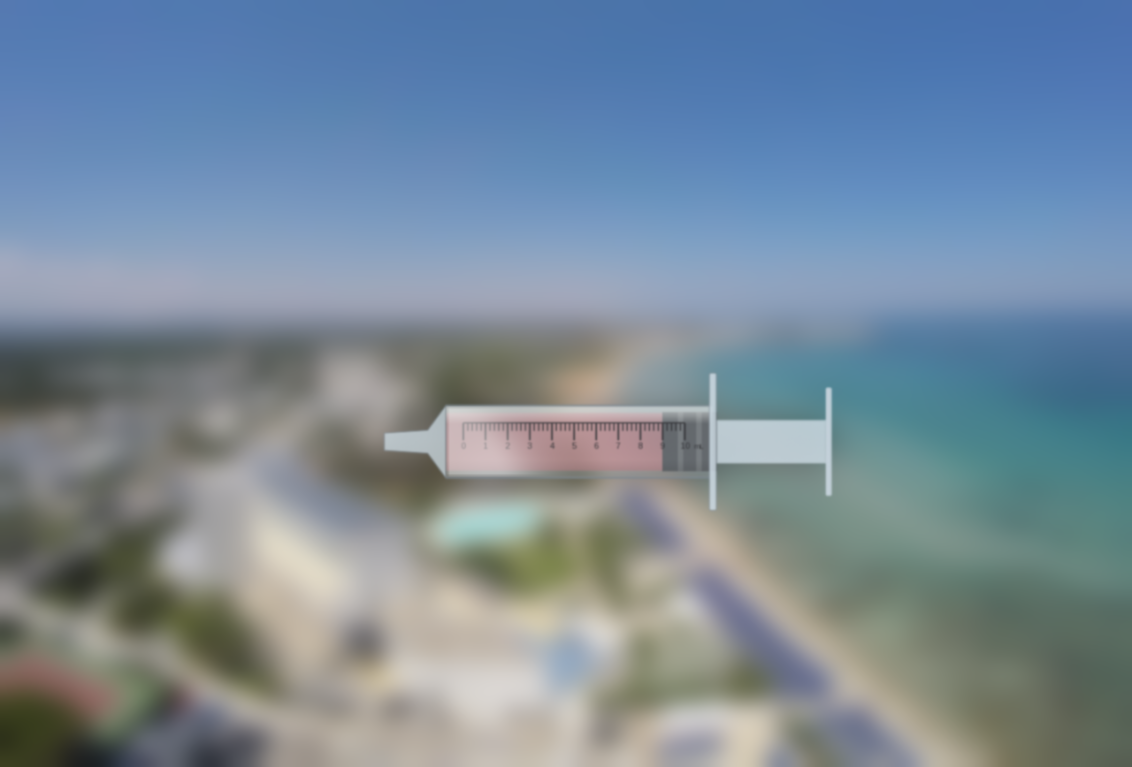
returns 9,mL
